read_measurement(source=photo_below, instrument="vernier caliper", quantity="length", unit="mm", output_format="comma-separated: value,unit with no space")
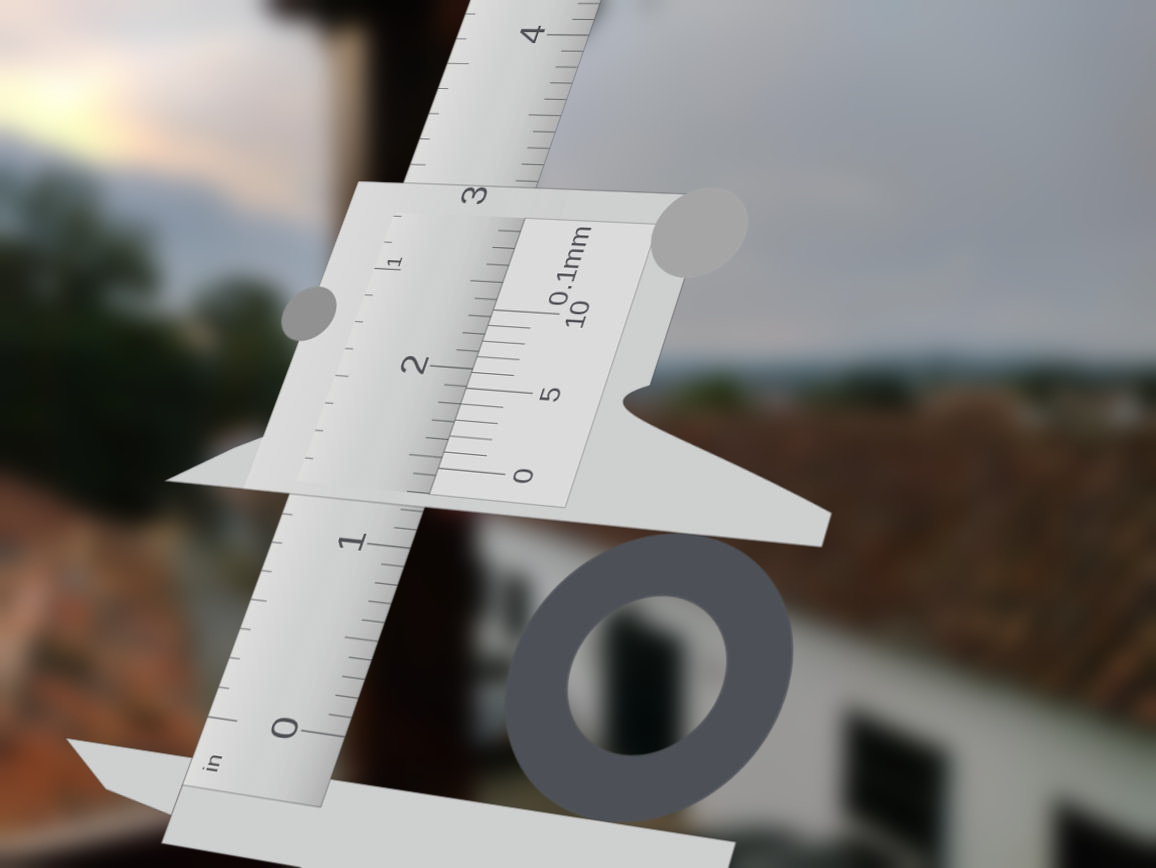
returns 14.4,mm
